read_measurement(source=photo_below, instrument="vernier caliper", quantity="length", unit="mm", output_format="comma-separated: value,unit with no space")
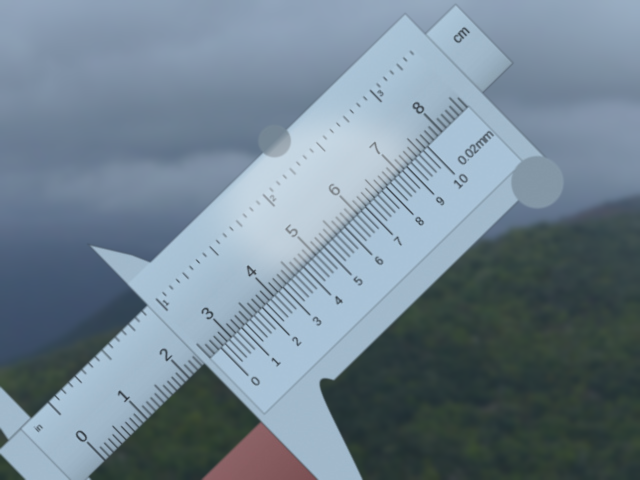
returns 27.5,mm
